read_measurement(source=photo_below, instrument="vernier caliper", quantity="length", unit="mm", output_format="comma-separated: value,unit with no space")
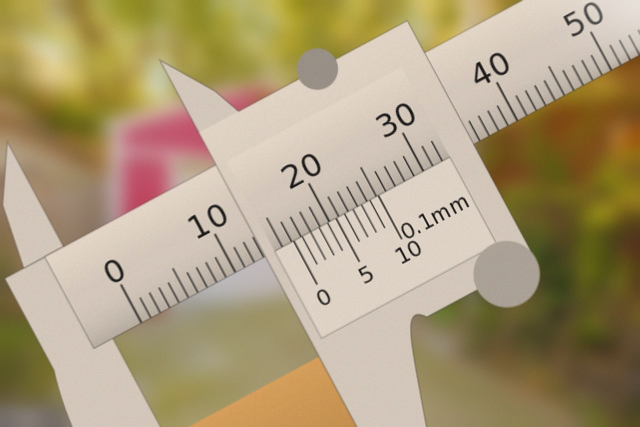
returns 16.2,mm
